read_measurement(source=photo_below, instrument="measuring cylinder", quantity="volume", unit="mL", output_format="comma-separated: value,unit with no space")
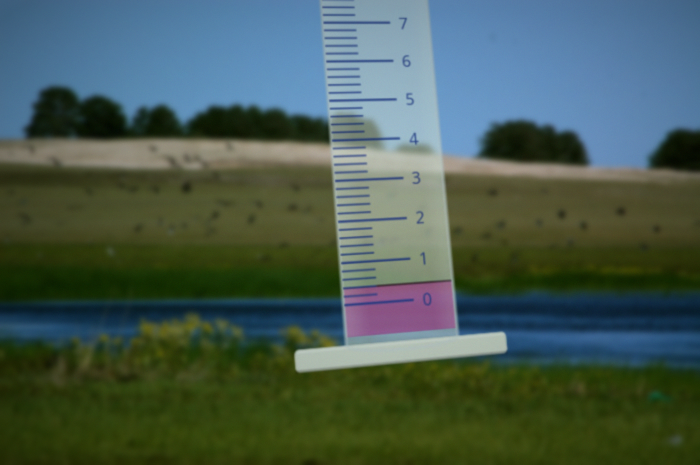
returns 0.4,mL
